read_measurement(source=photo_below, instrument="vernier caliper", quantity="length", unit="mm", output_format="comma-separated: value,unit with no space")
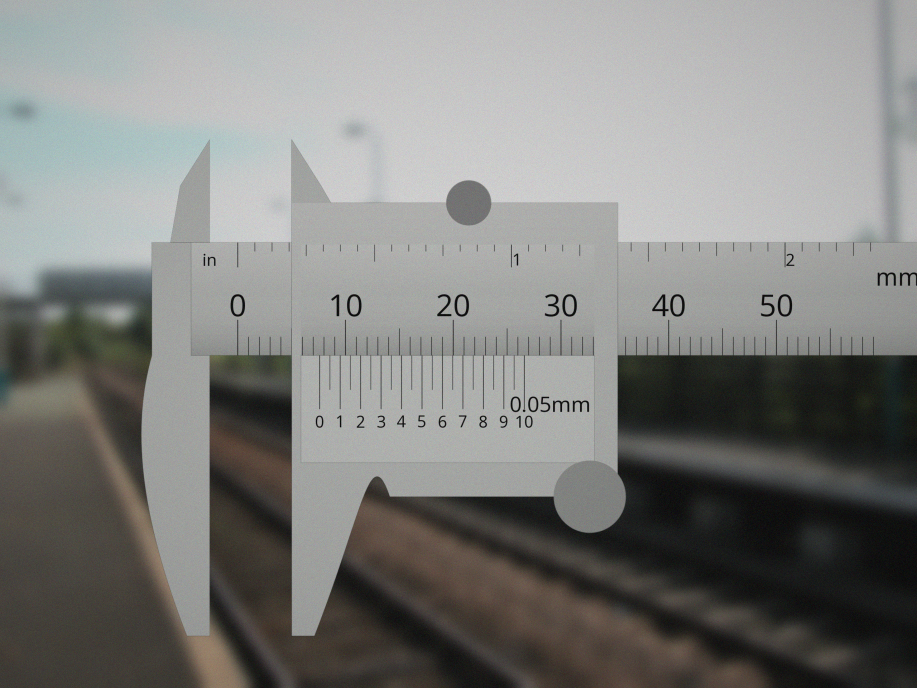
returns 7.6,mm
